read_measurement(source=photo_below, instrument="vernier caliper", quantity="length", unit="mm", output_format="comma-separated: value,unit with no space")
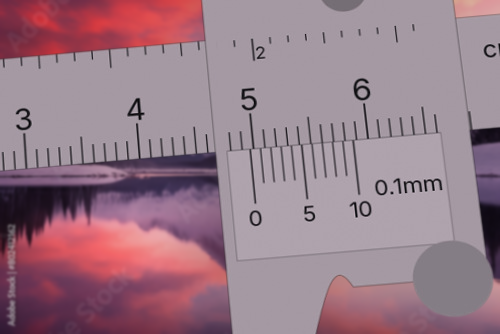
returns 49.7,mm
